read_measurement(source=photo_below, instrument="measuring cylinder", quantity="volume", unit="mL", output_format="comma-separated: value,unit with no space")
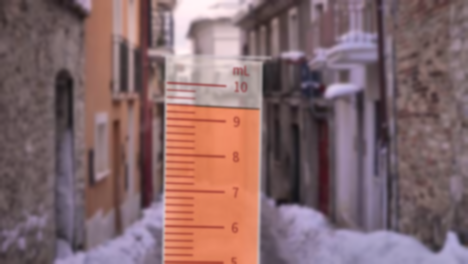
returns 9.4,mL
